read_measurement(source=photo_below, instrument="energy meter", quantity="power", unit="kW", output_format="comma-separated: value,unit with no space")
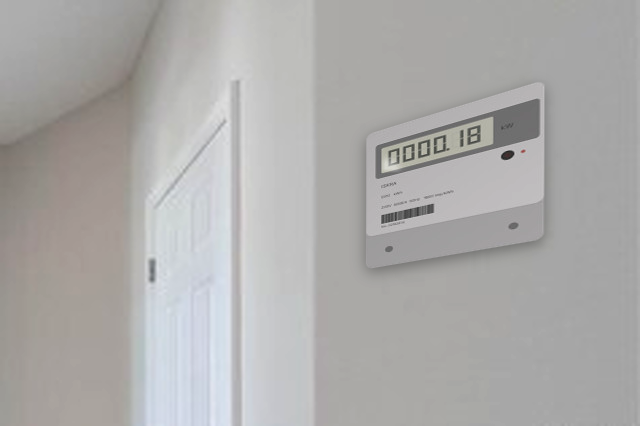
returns 0.18,kW
